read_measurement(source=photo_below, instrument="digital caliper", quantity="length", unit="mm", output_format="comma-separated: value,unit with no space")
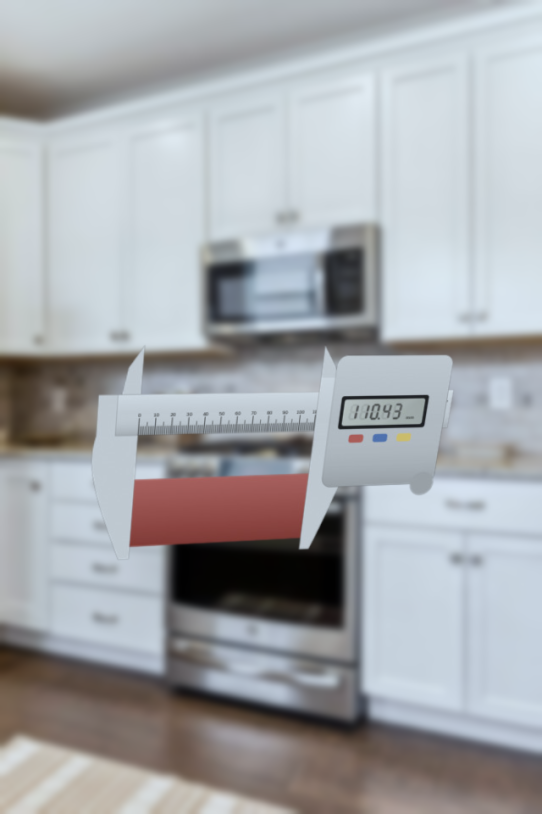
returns 110.43,mm
